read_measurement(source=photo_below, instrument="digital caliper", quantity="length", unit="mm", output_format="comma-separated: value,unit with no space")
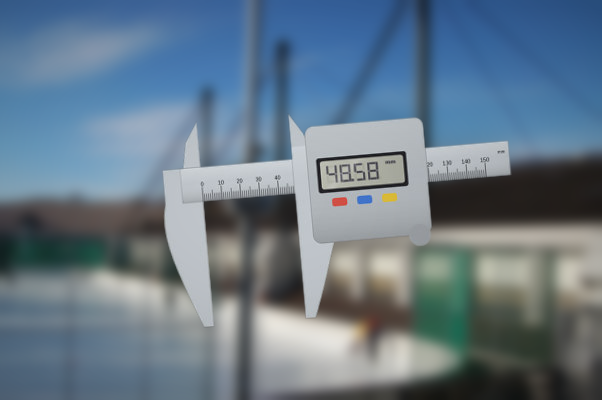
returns 48.58,mm
